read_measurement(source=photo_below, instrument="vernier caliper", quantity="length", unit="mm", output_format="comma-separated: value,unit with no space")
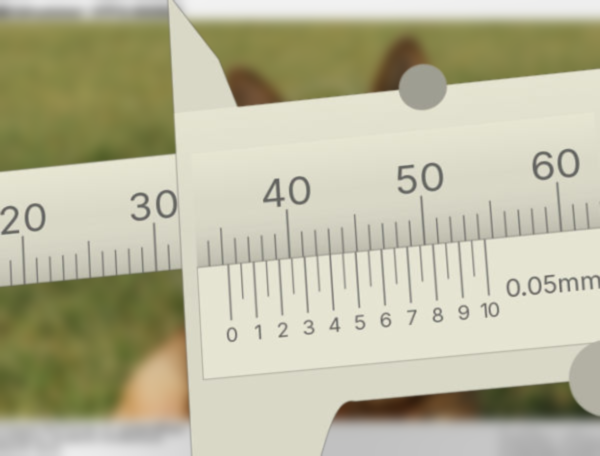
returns 35.4,mm
